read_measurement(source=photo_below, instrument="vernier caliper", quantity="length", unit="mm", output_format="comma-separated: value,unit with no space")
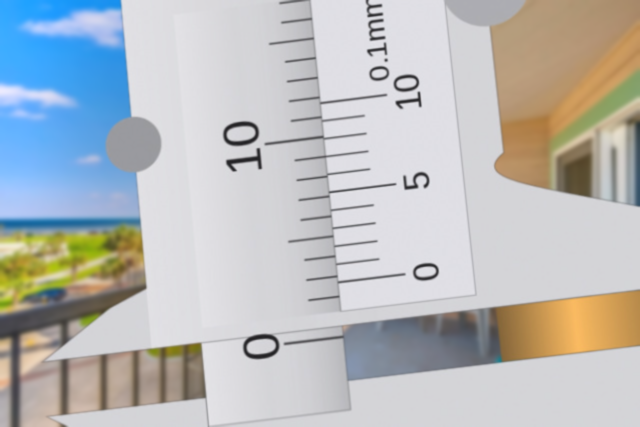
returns 2.7,mm
